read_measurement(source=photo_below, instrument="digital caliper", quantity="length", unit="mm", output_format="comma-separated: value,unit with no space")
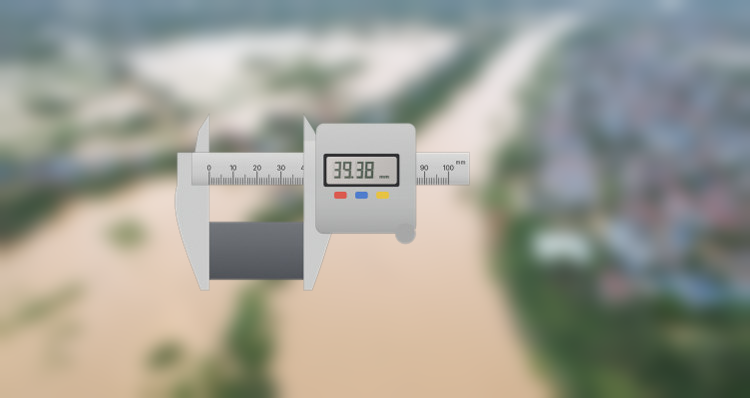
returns 39.38,mm
